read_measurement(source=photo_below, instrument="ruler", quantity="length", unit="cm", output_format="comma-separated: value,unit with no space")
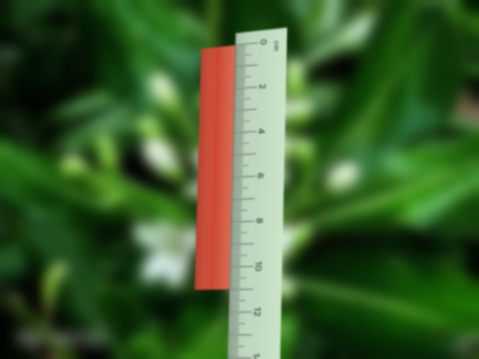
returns 11,cm
